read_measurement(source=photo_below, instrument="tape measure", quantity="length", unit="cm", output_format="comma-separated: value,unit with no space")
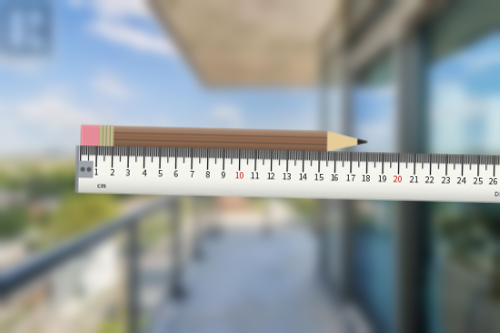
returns 18,cm
